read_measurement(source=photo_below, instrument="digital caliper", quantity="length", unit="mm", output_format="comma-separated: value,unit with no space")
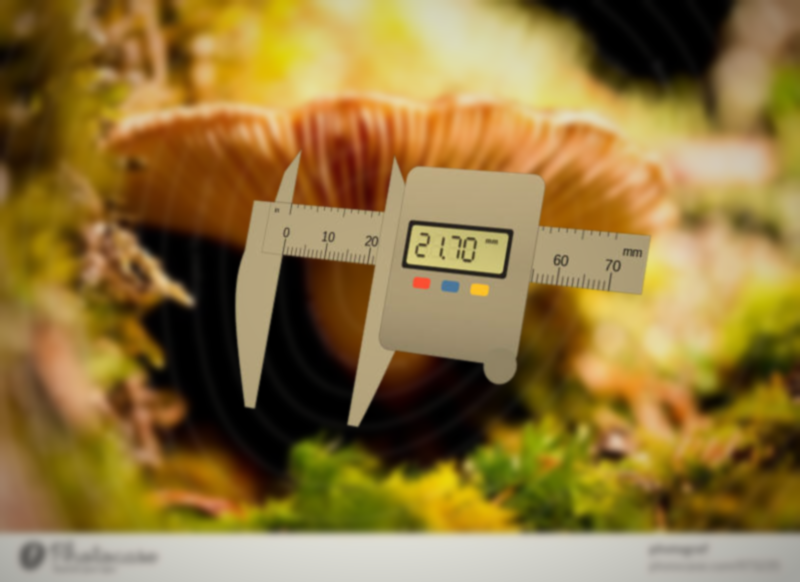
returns 21.70,mm
